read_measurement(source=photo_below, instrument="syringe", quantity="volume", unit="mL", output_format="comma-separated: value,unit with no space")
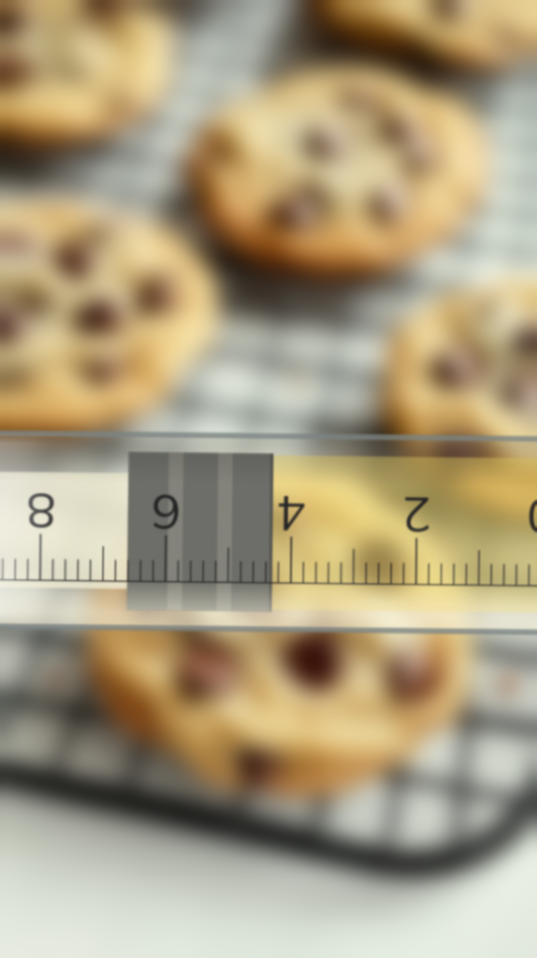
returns 4.3,mL
